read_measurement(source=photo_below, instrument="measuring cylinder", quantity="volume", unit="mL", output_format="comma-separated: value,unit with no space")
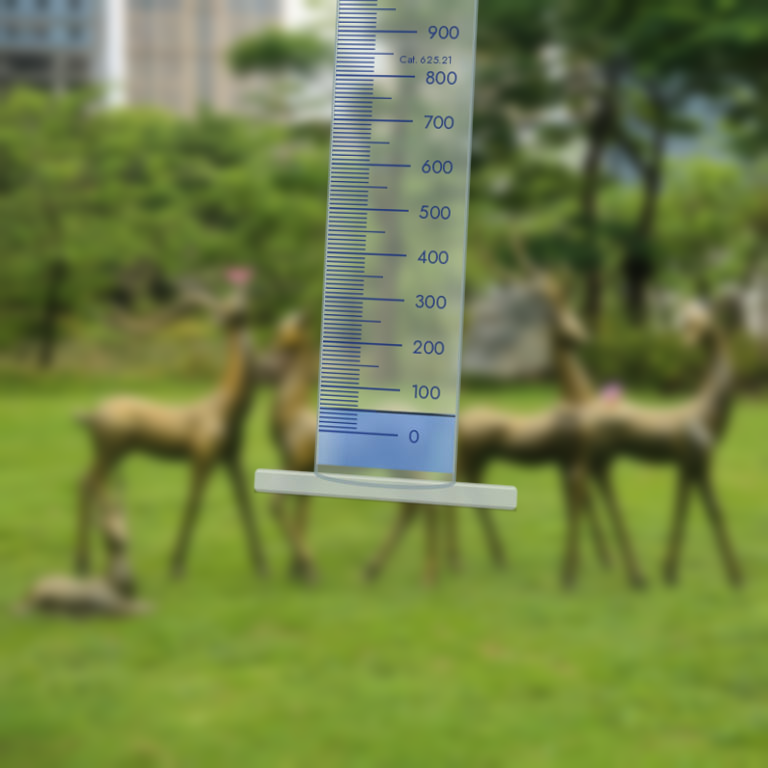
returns 50,mL
